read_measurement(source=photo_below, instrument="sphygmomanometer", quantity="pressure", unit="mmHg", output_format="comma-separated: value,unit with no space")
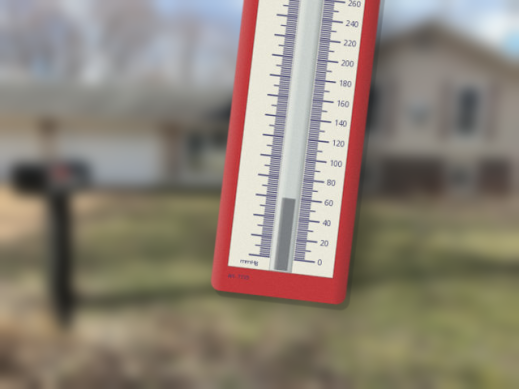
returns 60,mmHg
